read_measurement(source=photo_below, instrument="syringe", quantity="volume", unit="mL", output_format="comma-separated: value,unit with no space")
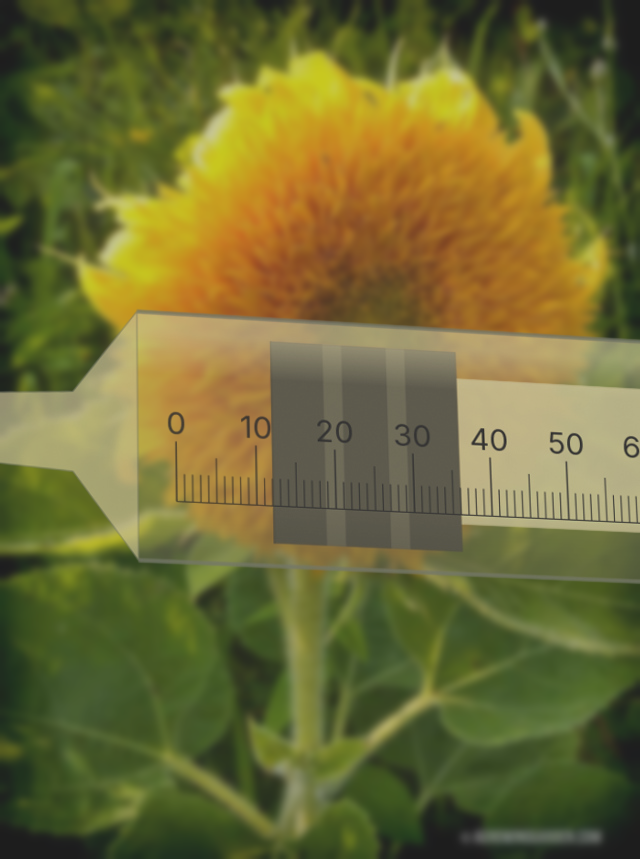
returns 12,mL
